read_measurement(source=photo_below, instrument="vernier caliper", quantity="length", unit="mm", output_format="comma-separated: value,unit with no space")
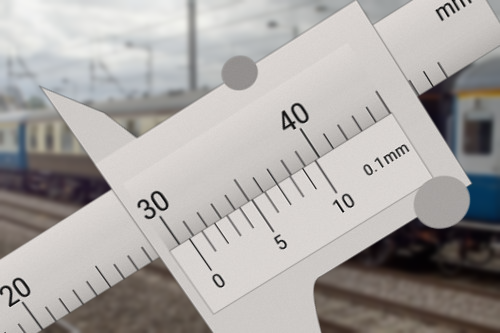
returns 30.7,mm
